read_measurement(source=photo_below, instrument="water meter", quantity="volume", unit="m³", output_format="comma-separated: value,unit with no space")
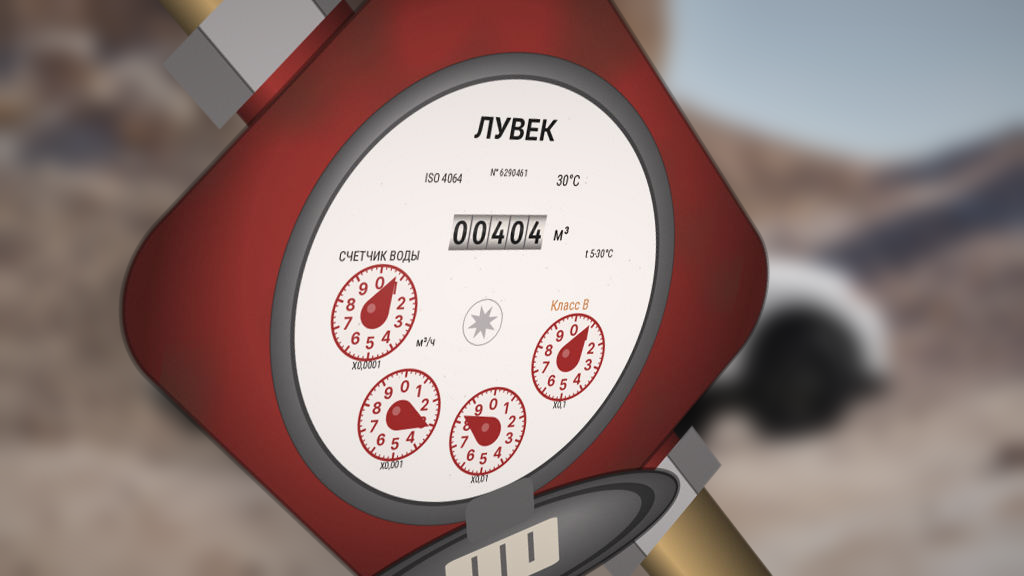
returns 404.0830,m³
